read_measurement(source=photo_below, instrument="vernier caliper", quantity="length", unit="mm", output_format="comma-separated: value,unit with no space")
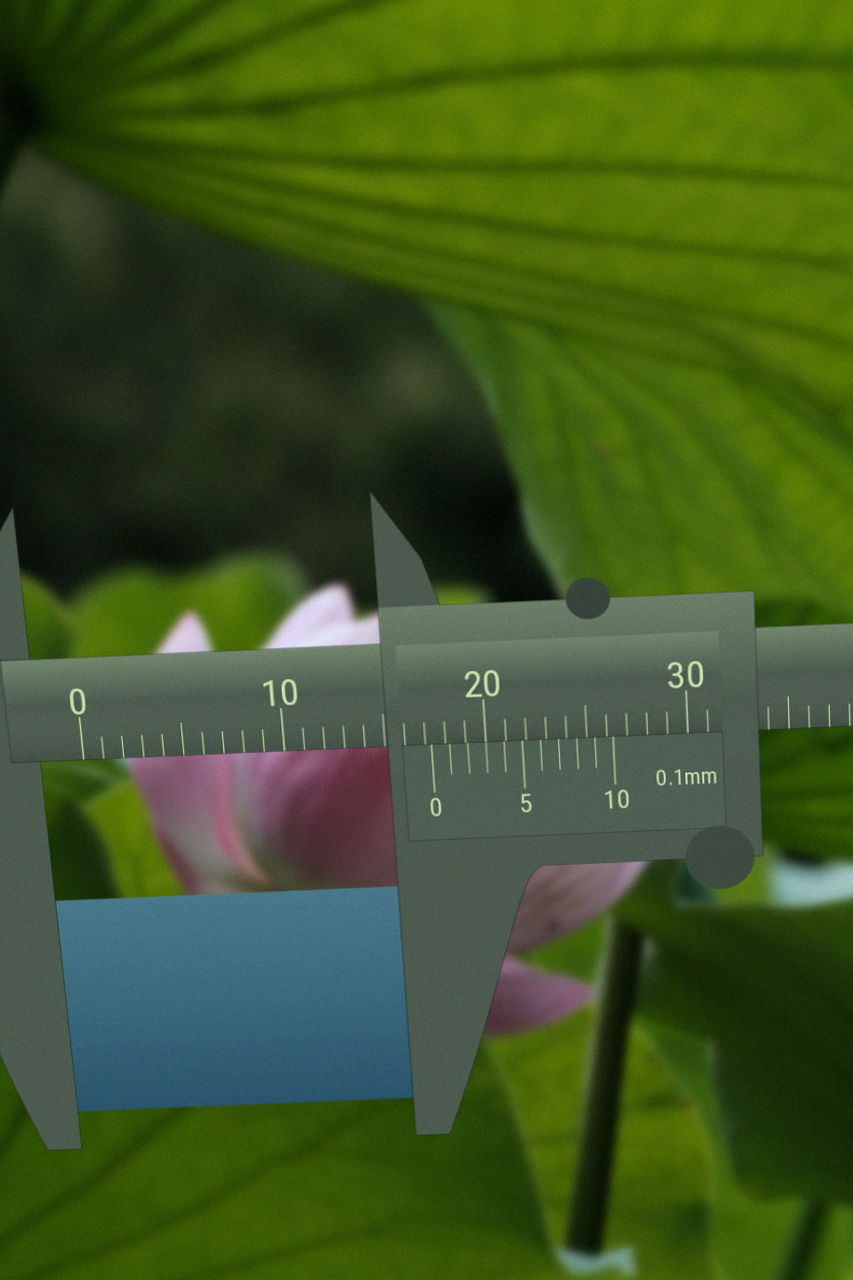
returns 17.3,mm
